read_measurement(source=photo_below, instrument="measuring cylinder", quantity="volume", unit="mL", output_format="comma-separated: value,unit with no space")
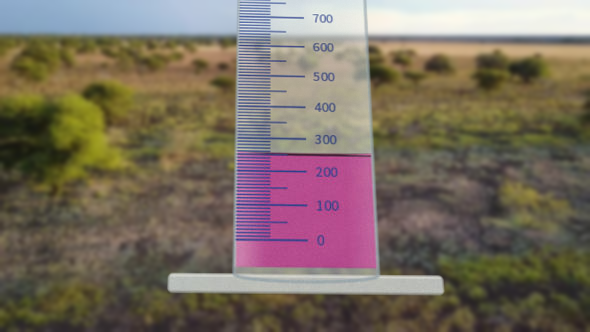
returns 250,mL
